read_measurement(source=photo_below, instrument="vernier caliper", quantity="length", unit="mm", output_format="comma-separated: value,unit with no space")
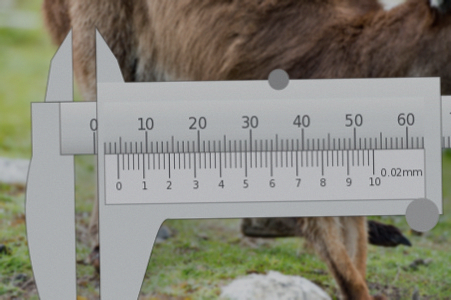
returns 4.5,mm
